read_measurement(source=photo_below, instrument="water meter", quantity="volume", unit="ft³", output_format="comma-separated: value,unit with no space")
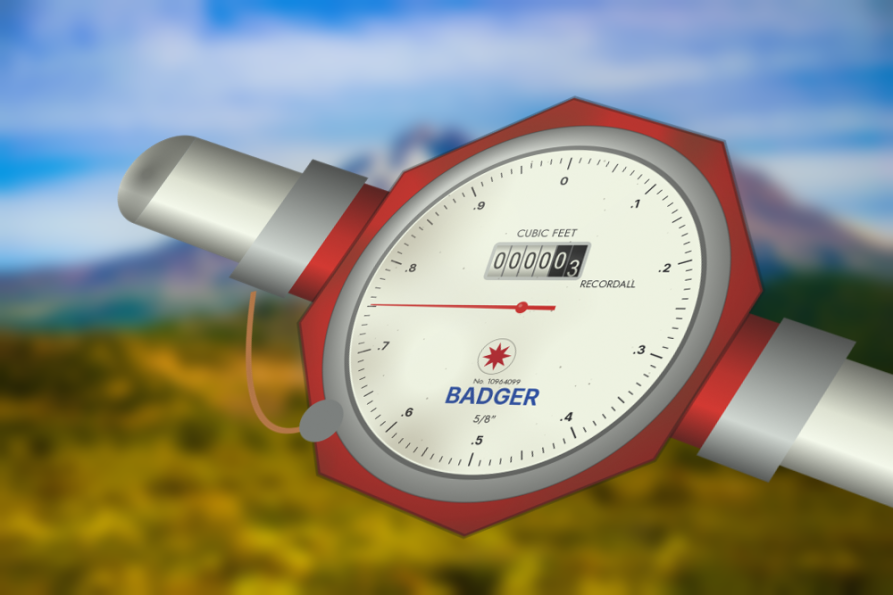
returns 2.75,ft³
